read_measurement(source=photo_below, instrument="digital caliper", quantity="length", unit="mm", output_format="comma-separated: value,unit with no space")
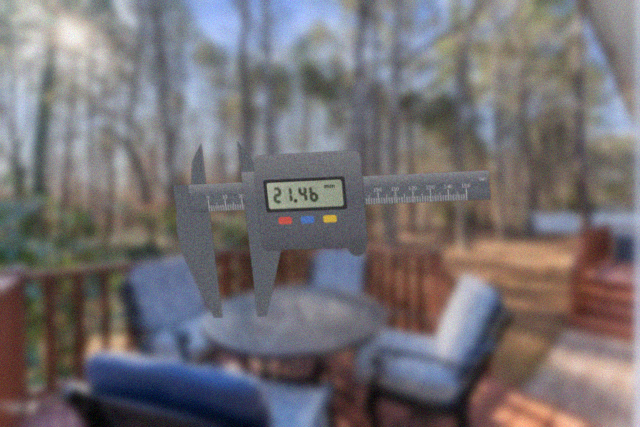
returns 21.46,mm
